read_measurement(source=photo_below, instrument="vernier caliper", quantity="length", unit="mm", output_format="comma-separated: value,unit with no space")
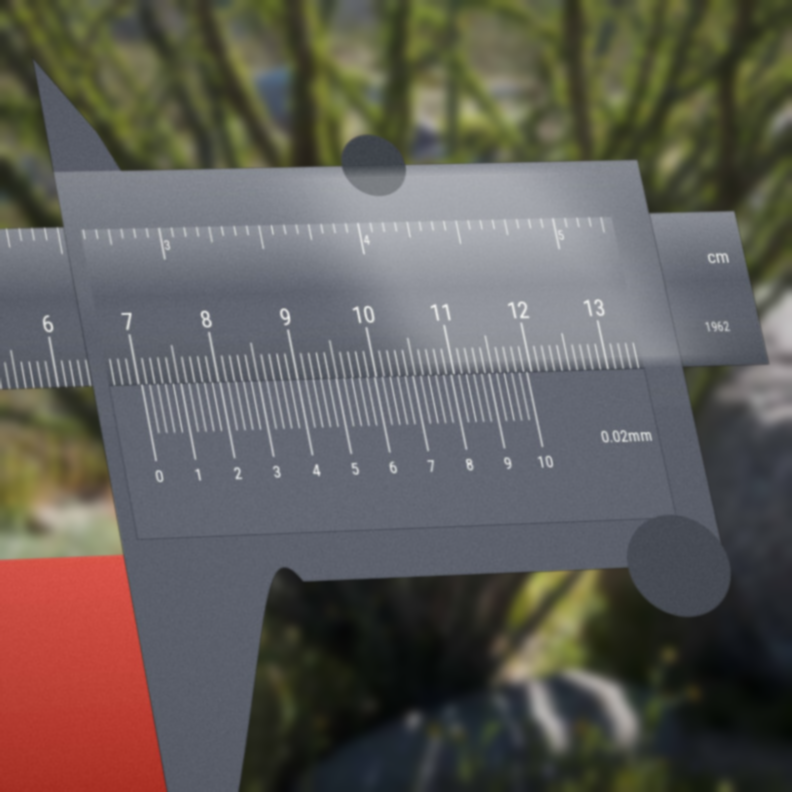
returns 70.4,mm
